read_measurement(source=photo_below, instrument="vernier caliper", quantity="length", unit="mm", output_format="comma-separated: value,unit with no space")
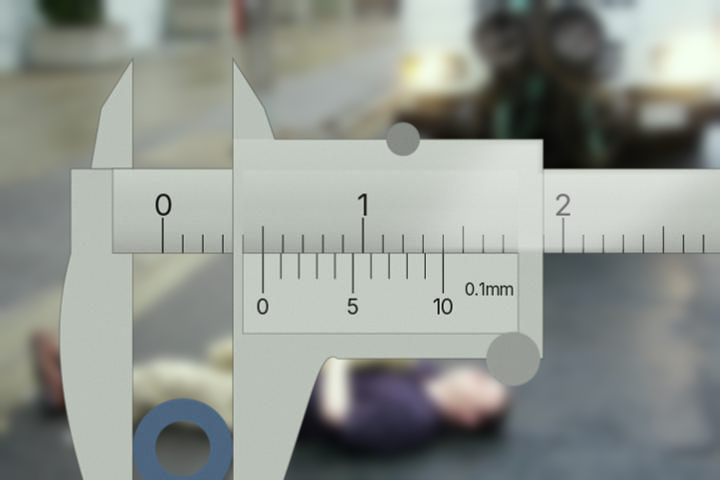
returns 5.0,mm
